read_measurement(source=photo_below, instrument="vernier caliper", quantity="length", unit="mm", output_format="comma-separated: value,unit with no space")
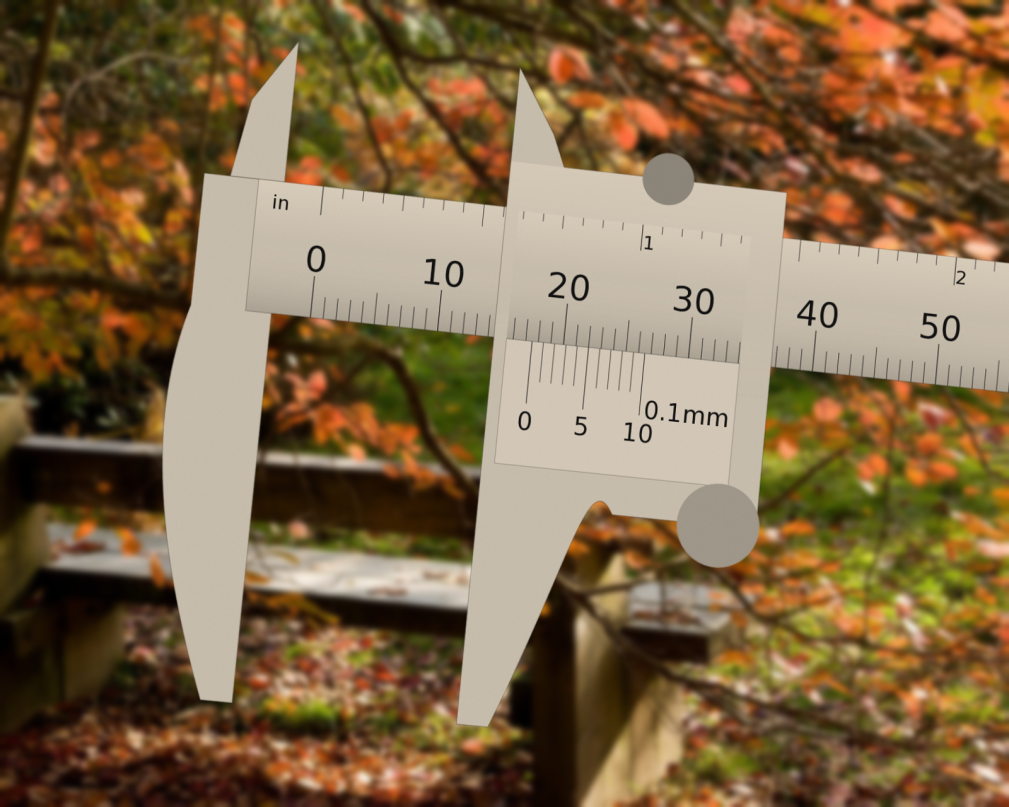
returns 17.5,mm
